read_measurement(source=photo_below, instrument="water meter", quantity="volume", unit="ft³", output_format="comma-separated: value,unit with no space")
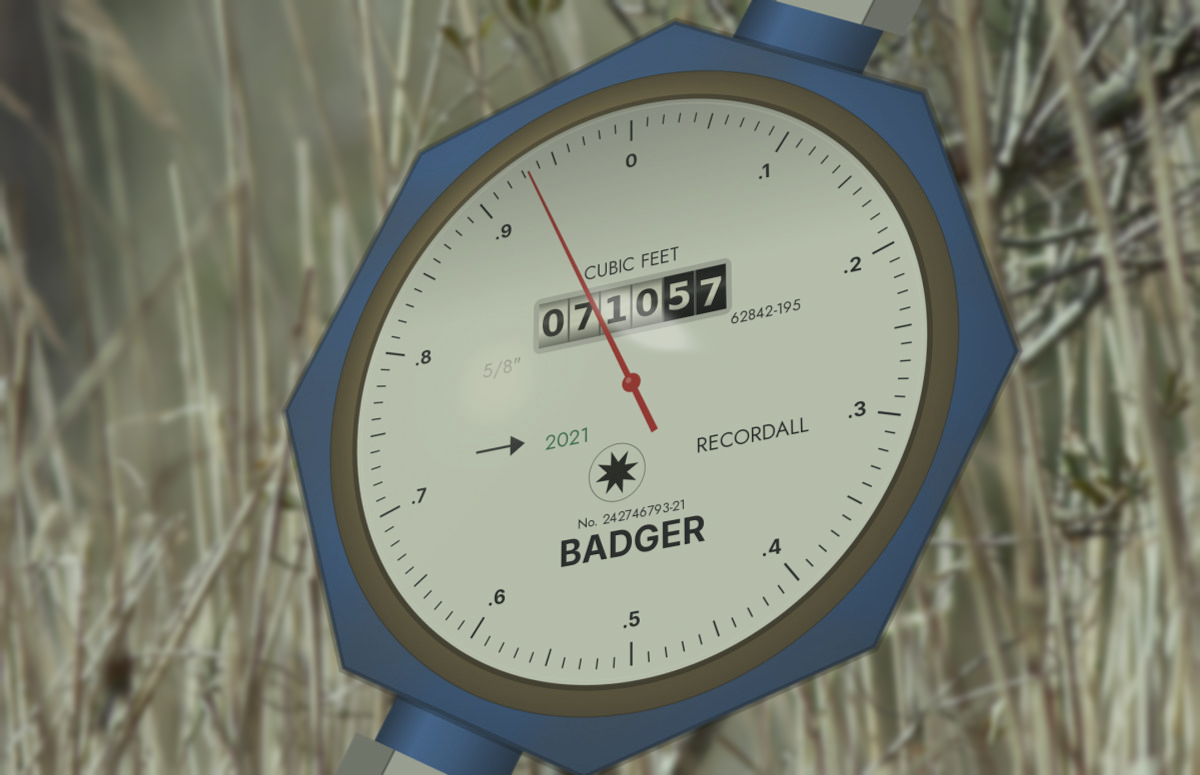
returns 71056.93,ft³
